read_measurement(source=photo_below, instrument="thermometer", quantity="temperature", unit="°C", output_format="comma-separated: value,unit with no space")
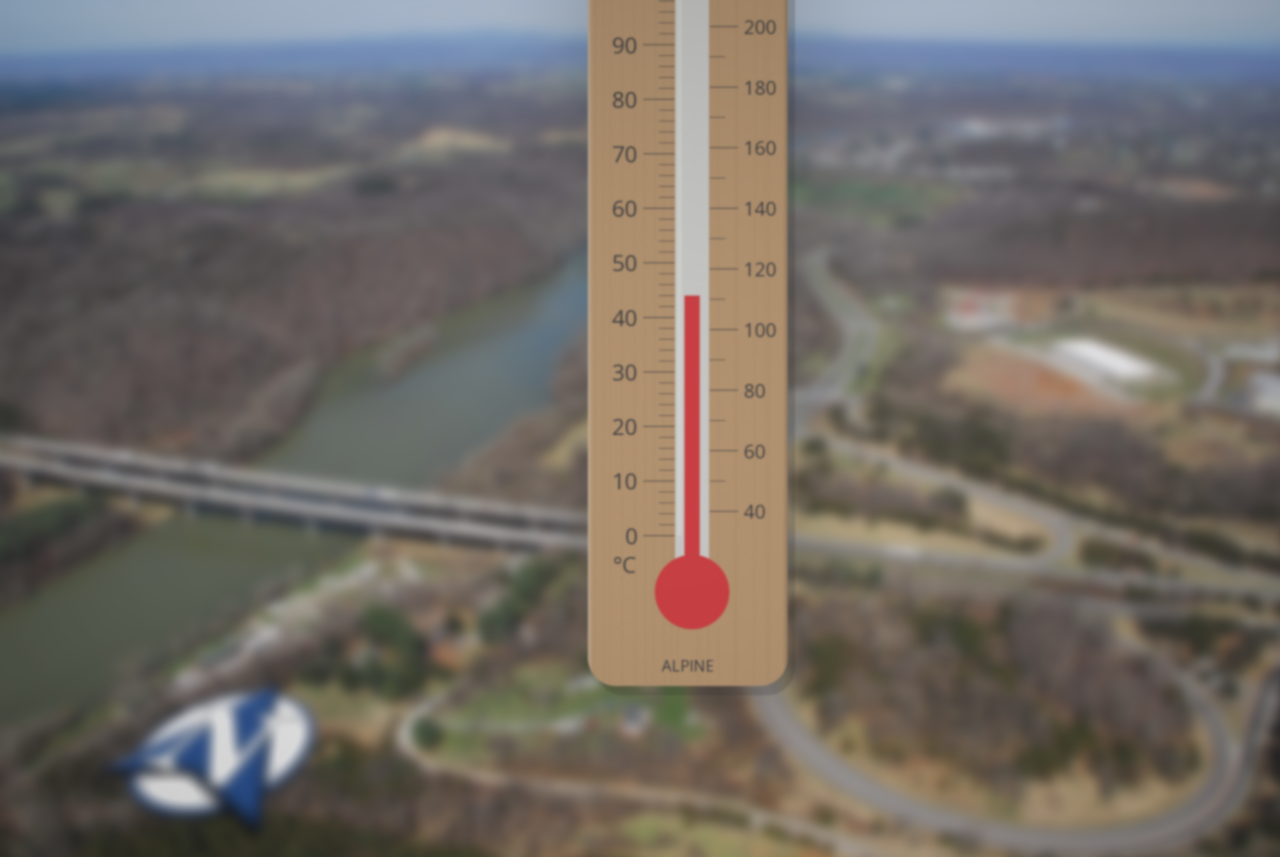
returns 44,°C
